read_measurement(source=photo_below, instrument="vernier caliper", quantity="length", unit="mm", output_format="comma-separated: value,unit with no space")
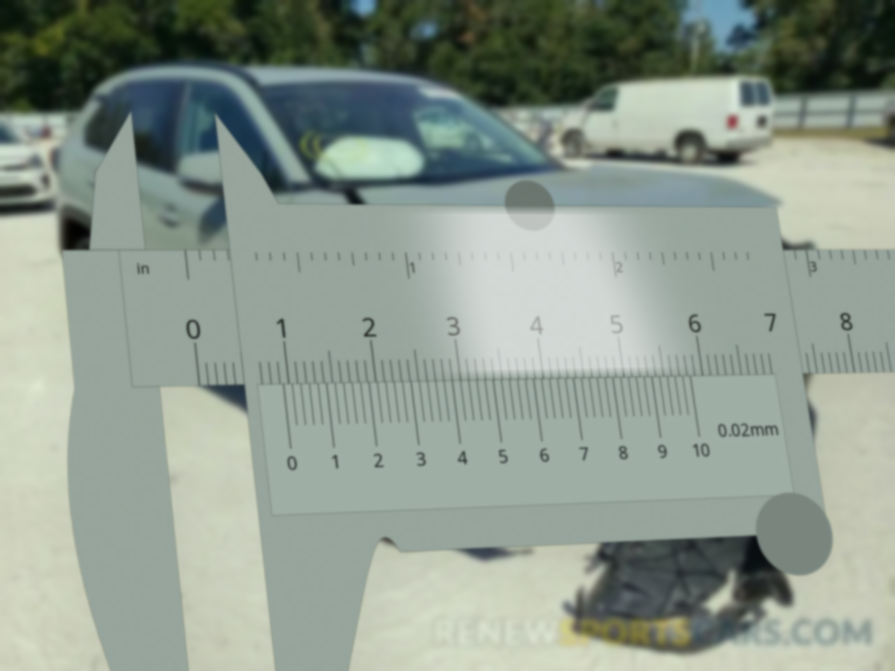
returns 9.4,mm
